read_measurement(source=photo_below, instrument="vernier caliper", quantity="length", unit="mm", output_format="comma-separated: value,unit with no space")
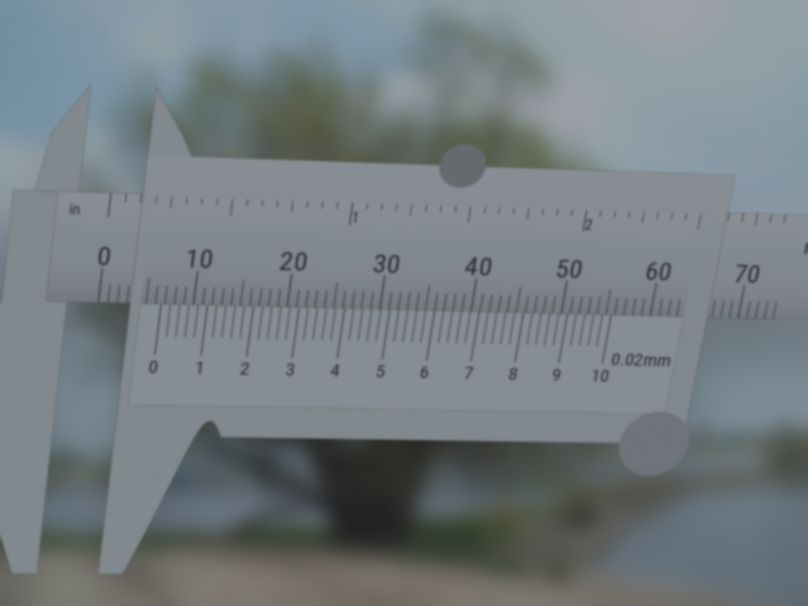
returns 6.6,mm
